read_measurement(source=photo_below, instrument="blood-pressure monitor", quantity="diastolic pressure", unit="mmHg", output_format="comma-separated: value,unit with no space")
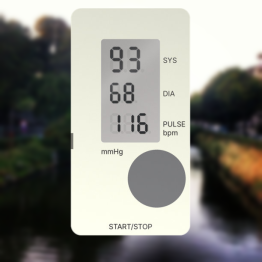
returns 68,mmHg
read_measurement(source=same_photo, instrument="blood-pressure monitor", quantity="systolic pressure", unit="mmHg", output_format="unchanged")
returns 93,mmHg
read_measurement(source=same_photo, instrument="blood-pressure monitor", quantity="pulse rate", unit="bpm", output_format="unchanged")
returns 116,bpm
